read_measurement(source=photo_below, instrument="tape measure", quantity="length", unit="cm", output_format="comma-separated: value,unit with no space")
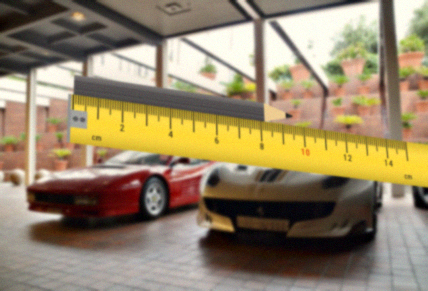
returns 9.5,cm
